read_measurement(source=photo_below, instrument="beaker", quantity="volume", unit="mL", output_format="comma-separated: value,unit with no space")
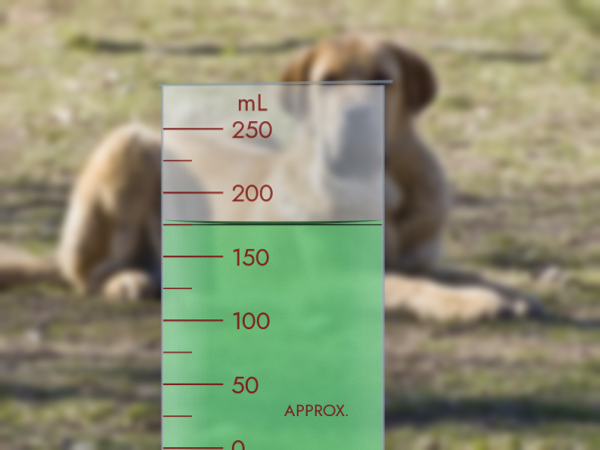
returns 175,mL
